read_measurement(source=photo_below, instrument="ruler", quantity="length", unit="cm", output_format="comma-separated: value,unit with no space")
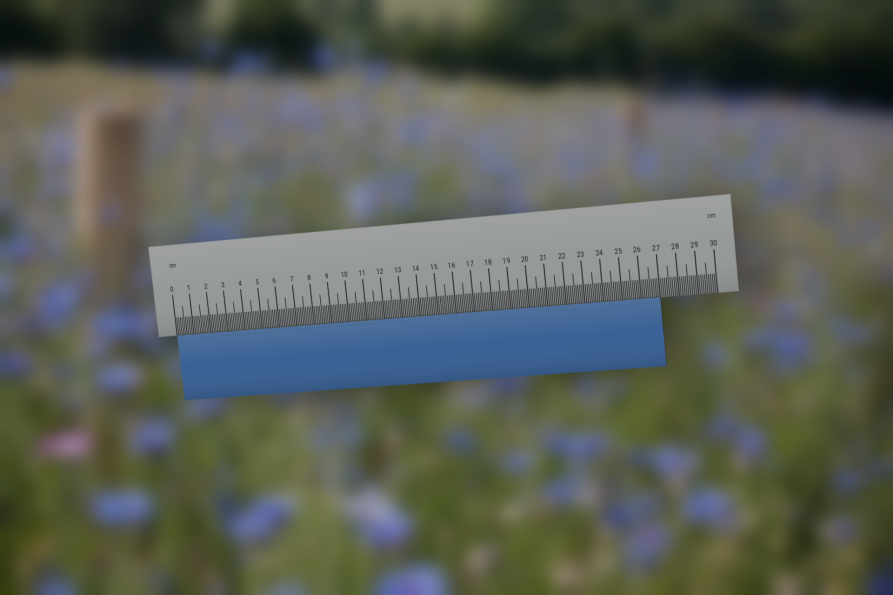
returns 27,cm
